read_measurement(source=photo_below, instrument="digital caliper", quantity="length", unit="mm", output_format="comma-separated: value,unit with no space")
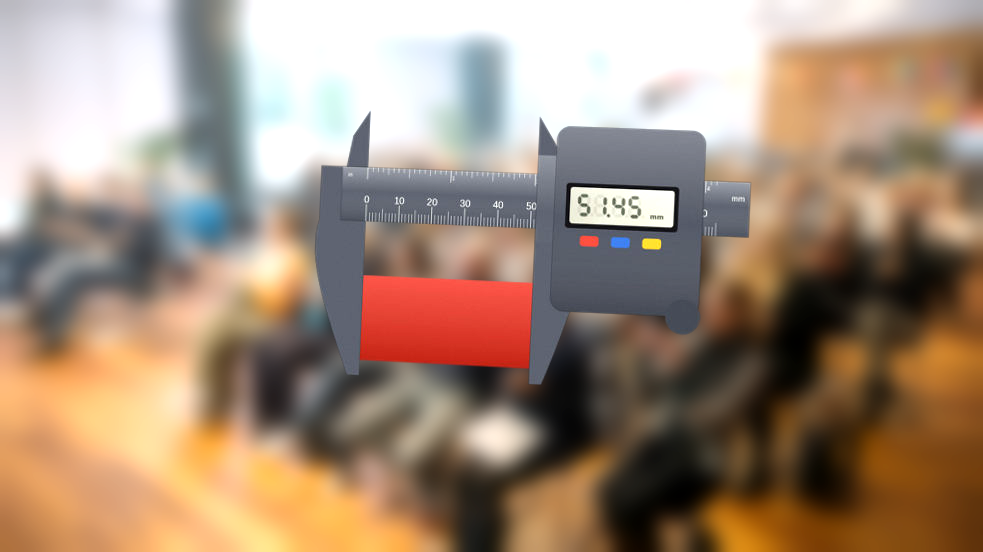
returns 51.45,mm
